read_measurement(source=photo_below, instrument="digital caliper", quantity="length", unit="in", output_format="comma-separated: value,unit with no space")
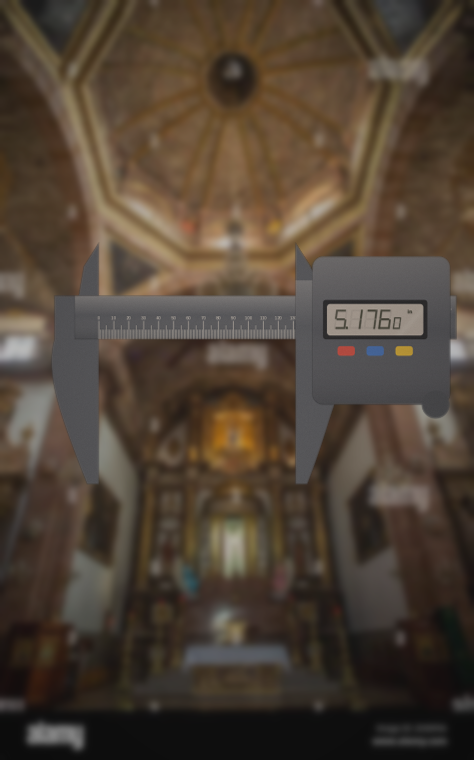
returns 5.1760,in
